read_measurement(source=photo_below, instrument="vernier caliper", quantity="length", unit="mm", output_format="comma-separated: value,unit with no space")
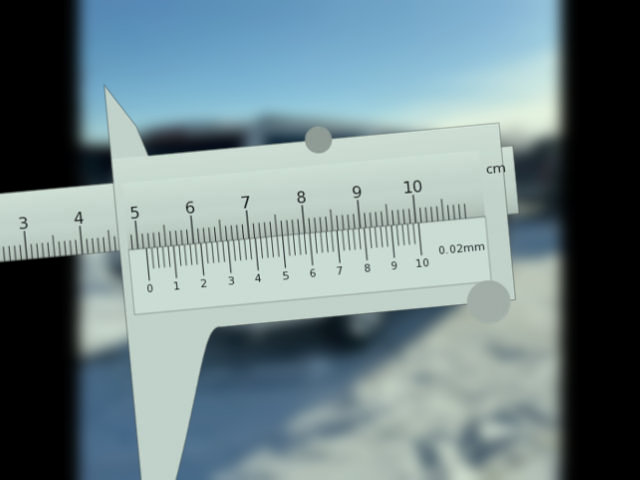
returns 51.5,mm
